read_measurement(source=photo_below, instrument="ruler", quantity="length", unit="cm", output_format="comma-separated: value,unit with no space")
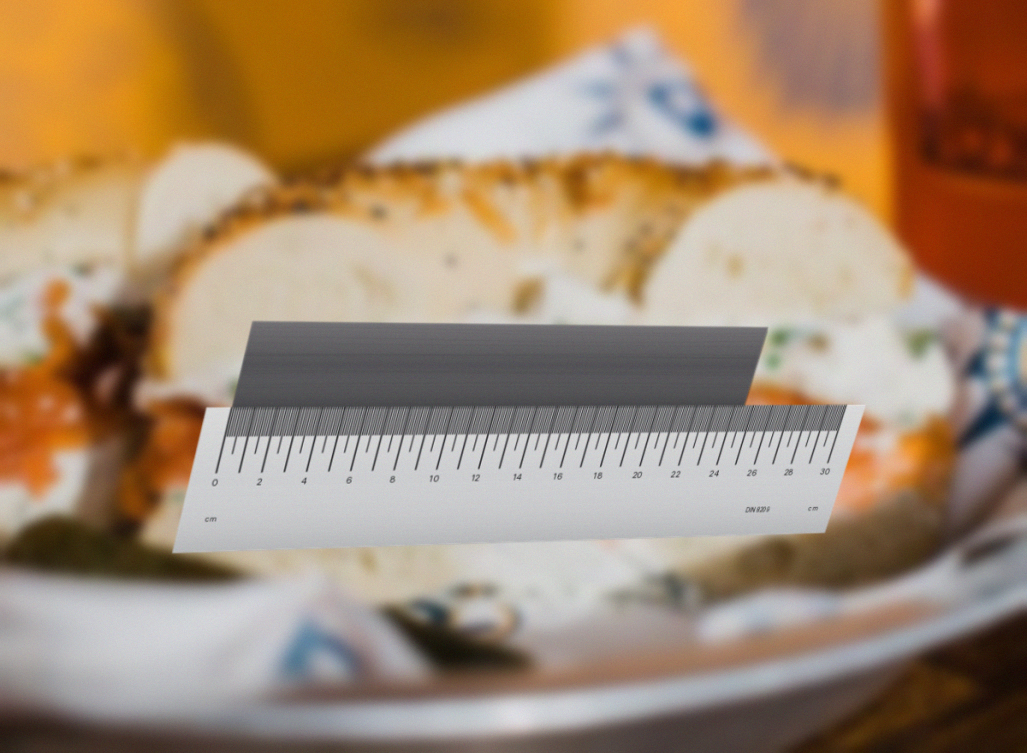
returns 24.5,cm
